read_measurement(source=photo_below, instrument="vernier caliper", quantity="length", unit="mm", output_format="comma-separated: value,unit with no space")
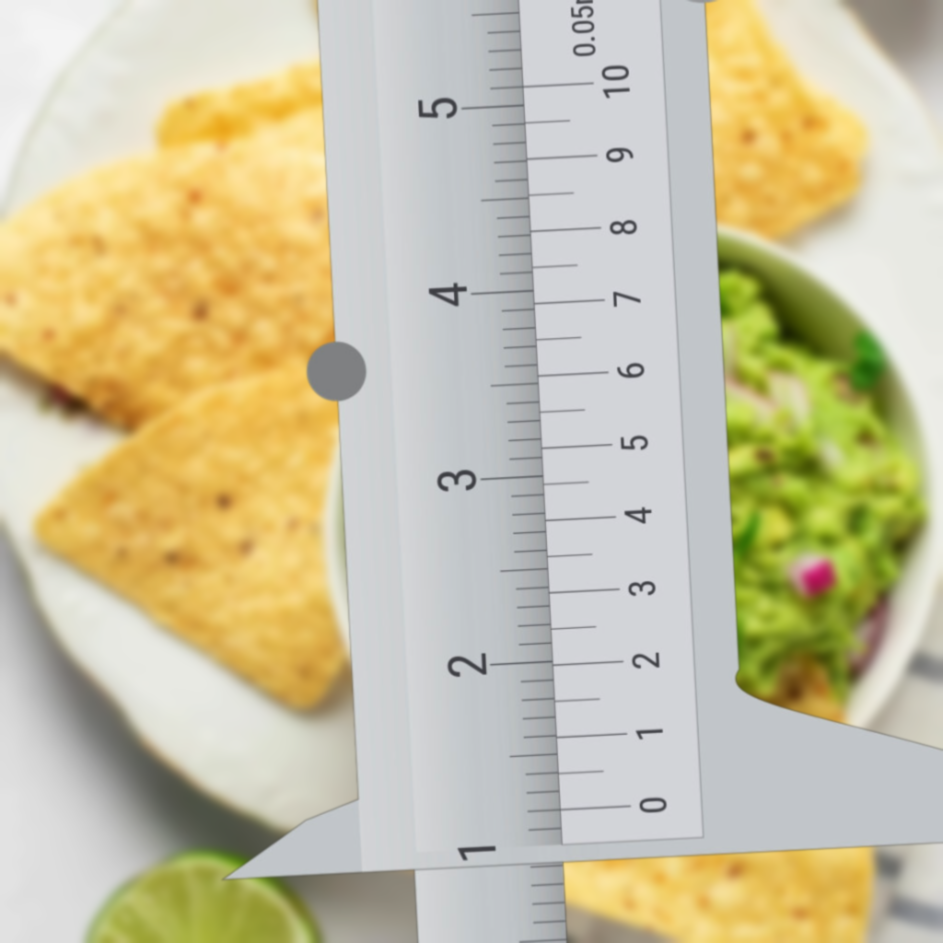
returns 12.0,mm
